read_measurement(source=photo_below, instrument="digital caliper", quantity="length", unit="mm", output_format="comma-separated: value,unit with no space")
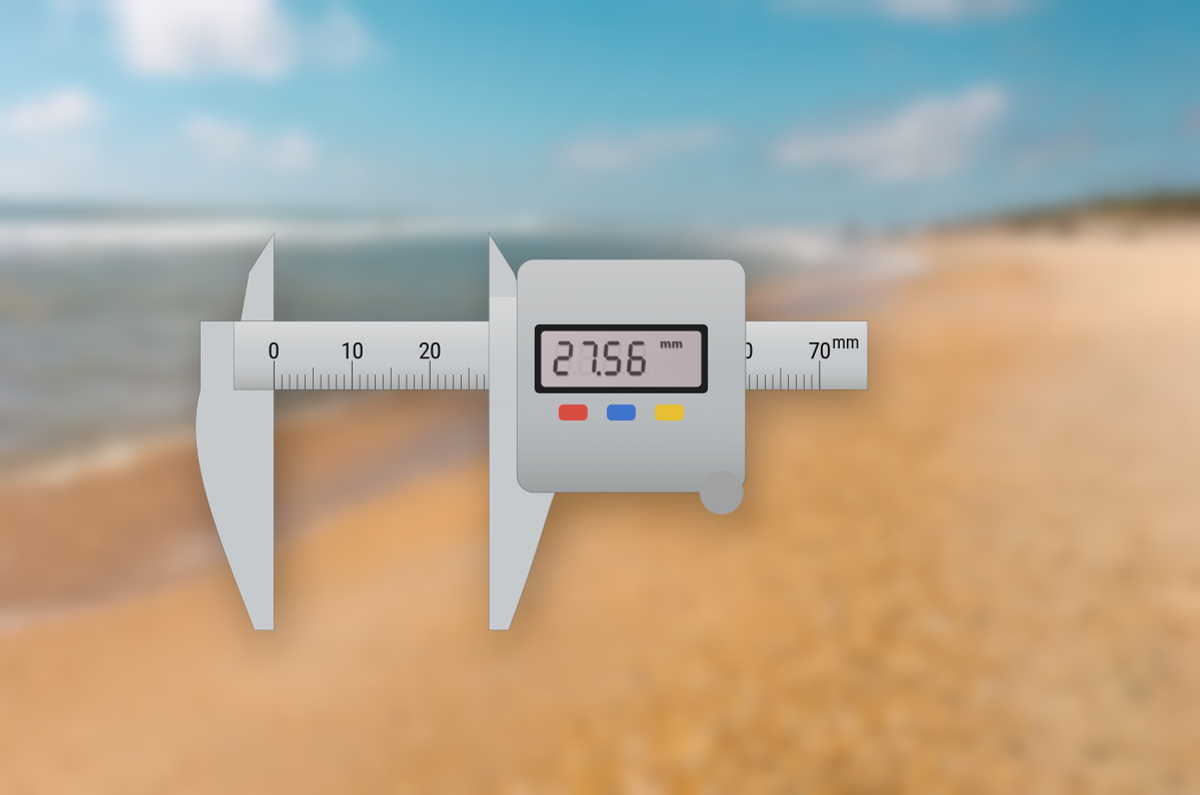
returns 27.56,mm
